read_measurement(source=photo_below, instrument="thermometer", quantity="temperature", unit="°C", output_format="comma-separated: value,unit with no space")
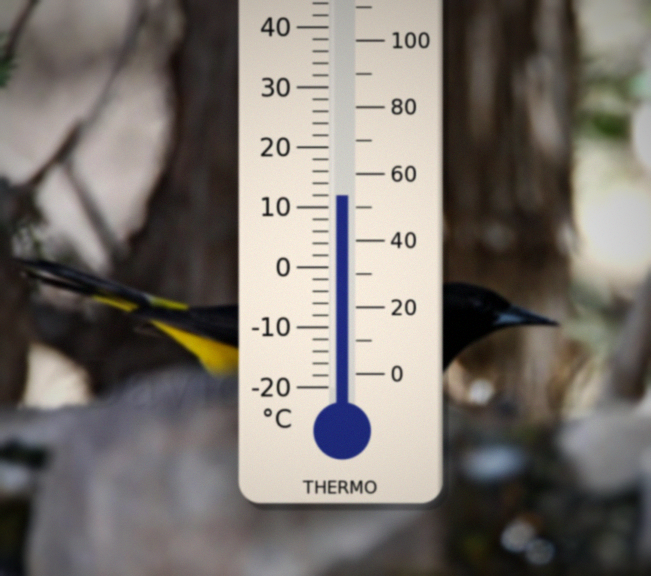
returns 12,°C
